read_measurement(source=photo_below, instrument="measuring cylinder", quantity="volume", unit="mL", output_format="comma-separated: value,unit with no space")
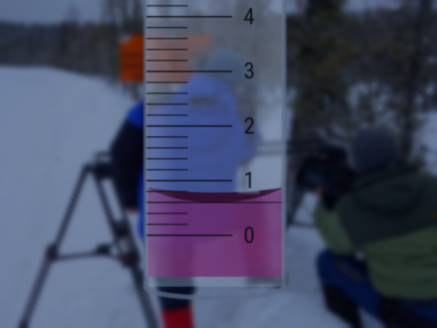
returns 0.6,mL
